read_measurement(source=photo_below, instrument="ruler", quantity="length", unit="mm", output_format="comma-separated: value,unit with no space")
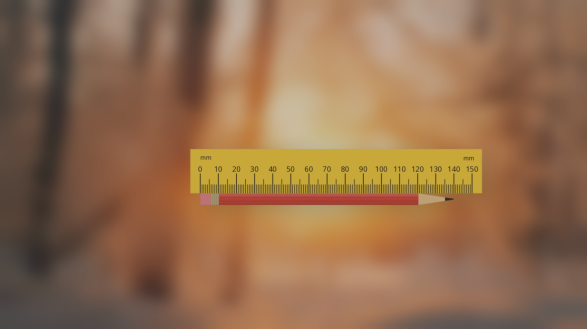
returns 140,mm
